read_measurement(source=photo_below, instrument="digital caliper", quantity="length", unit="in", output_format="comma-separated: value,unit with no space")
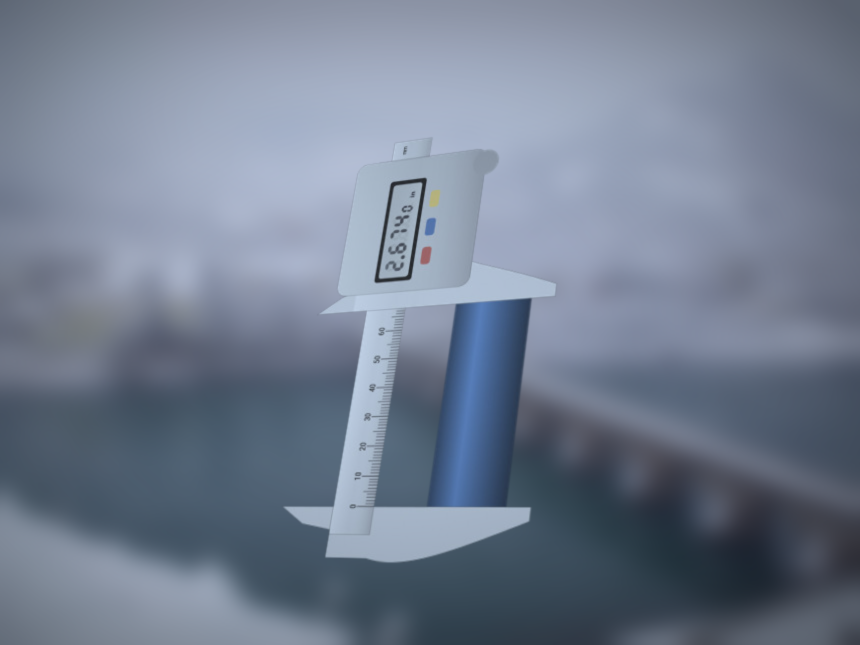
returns 2.6740,in
